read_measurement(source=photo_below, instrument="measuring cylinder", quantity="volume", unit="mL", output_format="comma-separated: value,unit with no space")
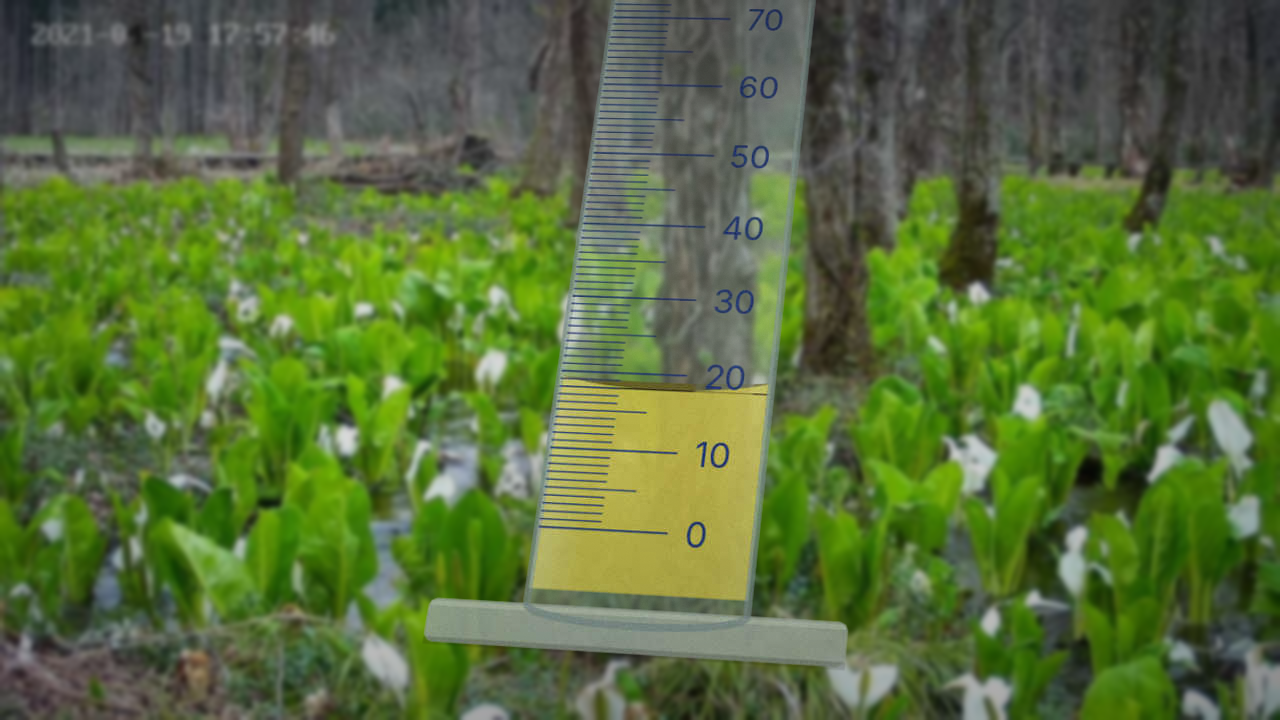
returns 18,mL
